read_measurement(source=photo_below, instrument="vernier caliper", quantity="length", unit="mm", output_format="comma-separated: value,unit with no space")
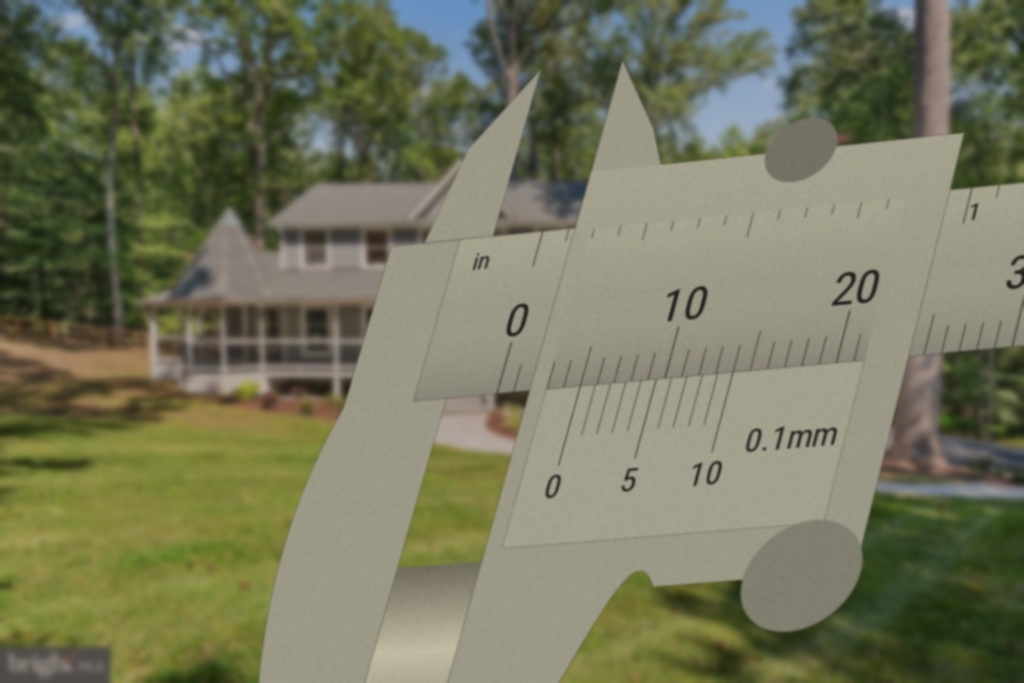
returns 5.0,mm
